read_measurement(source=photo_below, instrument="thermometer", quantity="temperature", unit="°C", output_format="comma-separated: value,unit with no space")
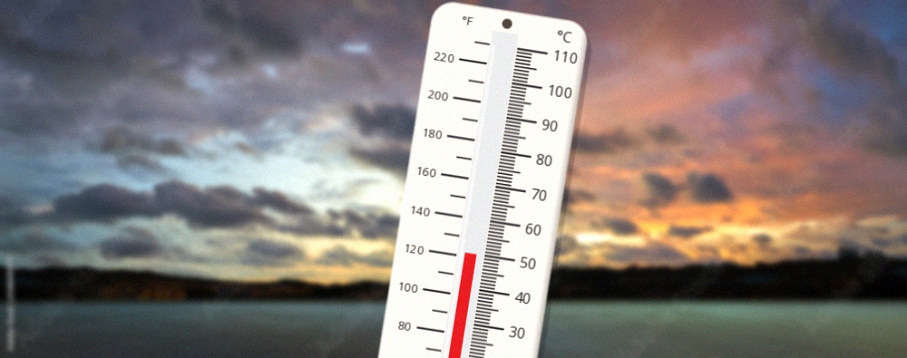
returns 50,°C
